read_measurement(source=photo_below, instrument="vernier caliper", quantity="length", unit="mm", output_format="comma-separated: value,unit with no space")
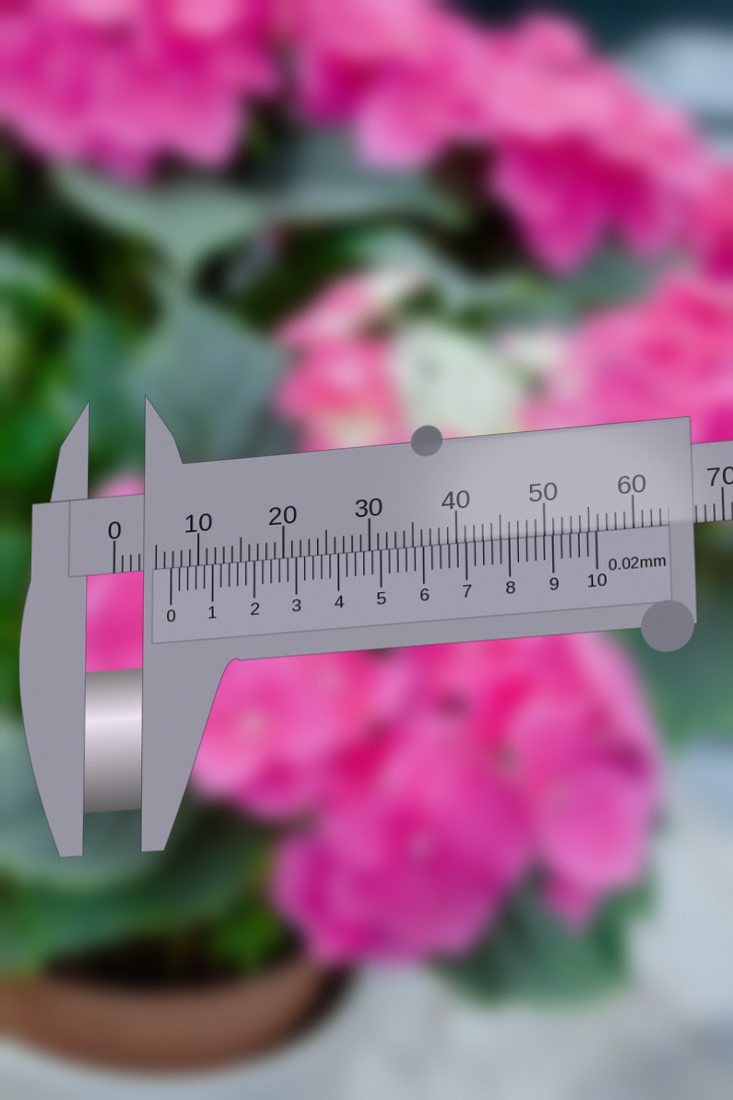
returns 6.8,mm
